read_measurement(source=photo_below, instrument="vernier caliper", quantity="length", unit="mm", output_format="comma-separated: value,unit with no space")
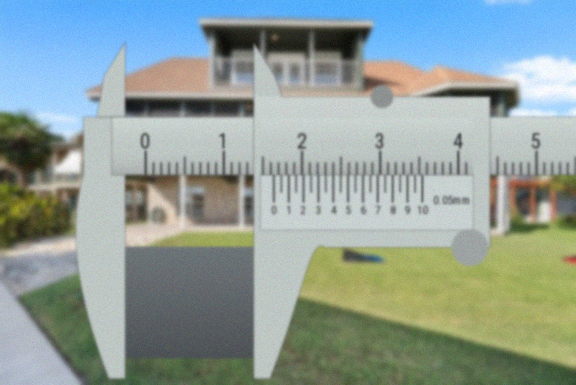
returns 16.4,mm
